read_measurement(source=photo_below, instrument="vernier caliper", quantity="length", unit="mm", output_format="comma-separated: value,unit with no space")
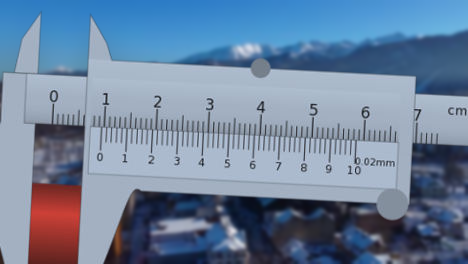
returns 9.5,mm
